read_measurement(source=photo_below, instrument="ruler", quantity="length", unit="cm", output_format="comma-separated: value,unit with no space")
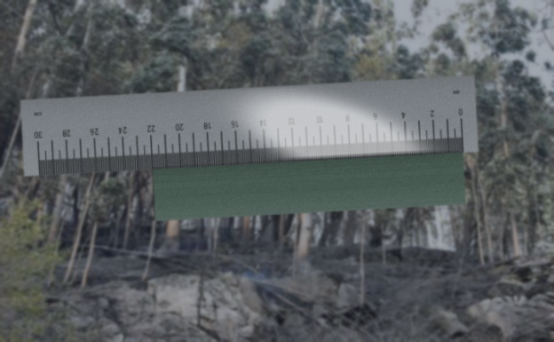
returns 22,cm
